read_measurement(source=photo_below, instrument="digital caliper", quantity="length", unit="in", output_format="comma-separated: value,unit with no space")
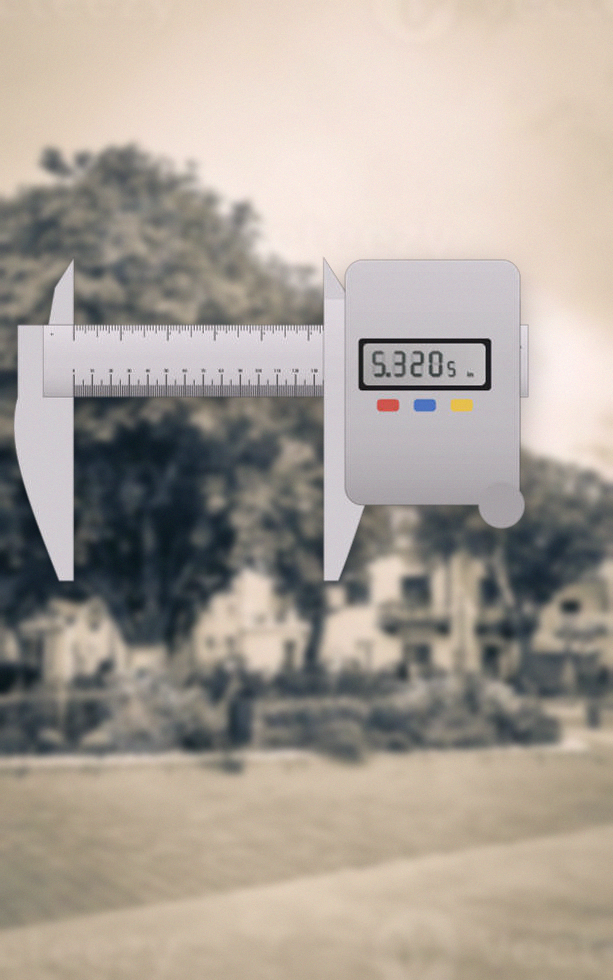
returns 5.3205,in
